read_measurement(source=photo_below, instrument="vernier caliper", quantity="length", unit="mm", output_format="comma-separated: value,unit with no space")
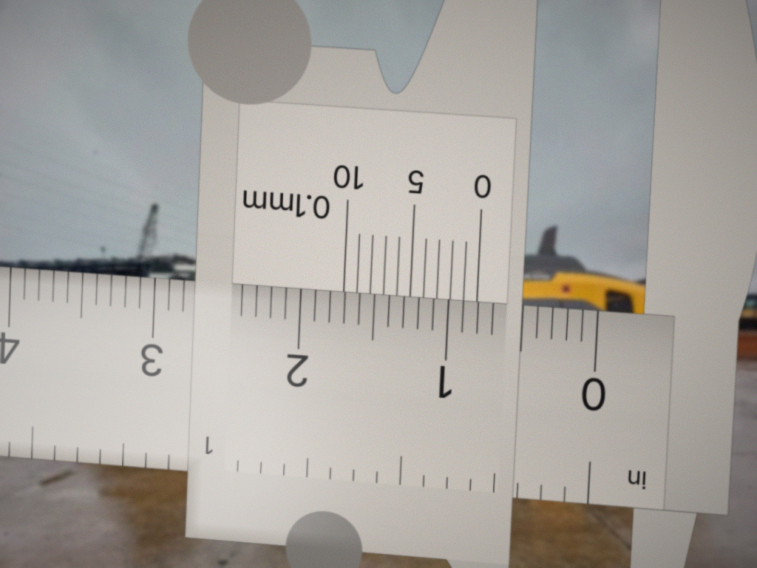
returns 8.1,mm
